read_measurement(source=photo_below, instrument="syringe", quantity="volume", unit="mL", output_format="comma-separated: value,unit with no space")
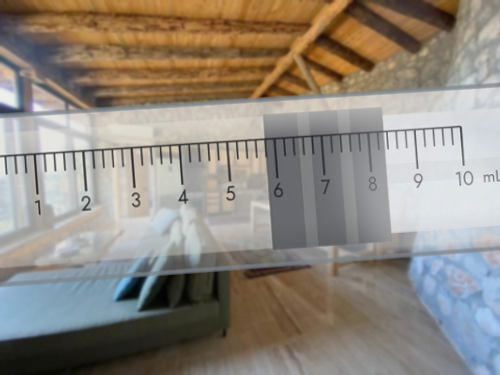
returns 5.8,mL
